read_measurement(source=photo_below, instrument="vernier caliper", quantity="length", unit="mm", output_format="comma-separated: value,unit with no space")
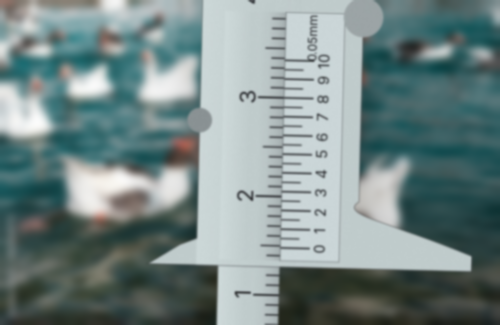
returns 14.8,mm
